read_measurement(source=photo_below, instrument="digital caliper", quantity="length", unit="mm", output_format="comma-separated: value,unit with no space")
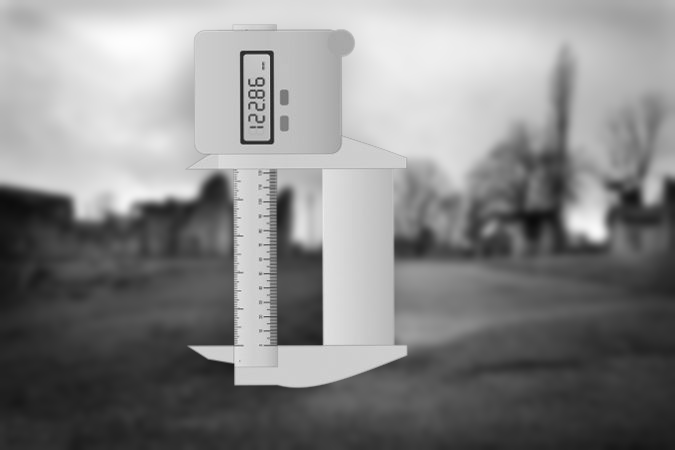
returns 122.86,mm
